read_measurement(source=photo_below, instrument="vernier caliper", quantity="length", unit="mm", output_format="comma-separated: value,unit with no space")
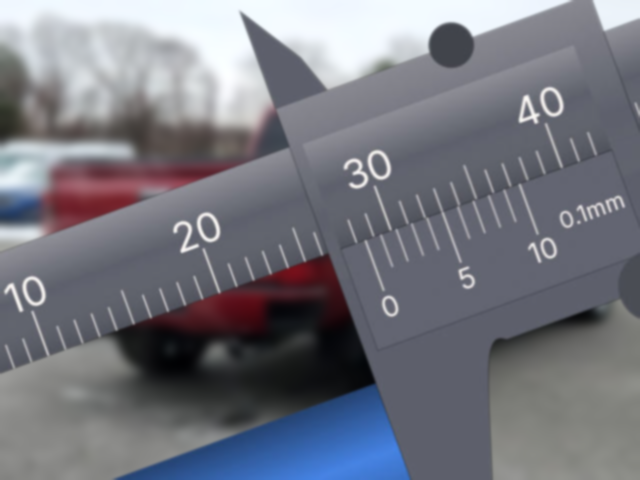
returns 28.5,mm
